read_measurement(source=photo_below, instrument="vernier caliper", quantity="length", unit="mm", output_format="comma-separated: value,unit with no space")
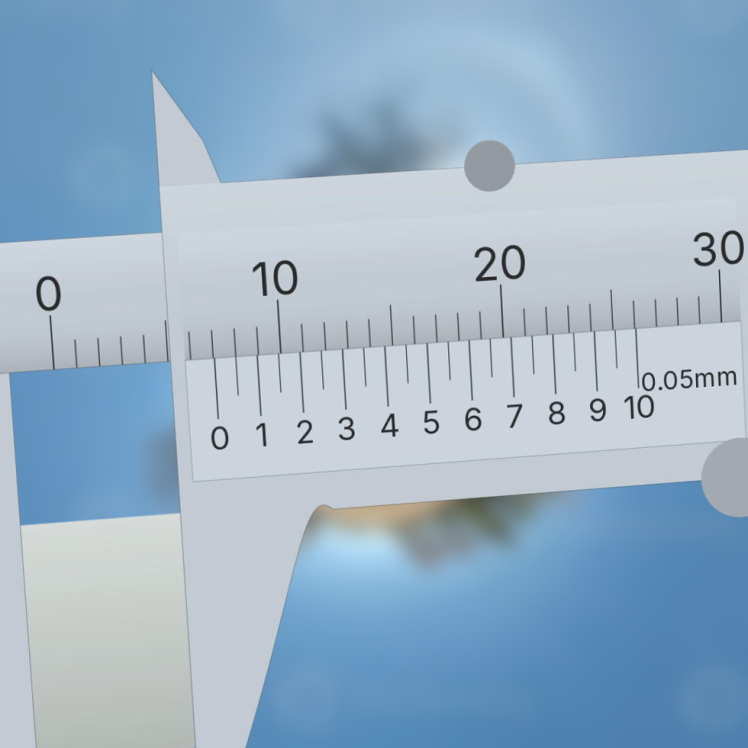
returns 7.05,mm
